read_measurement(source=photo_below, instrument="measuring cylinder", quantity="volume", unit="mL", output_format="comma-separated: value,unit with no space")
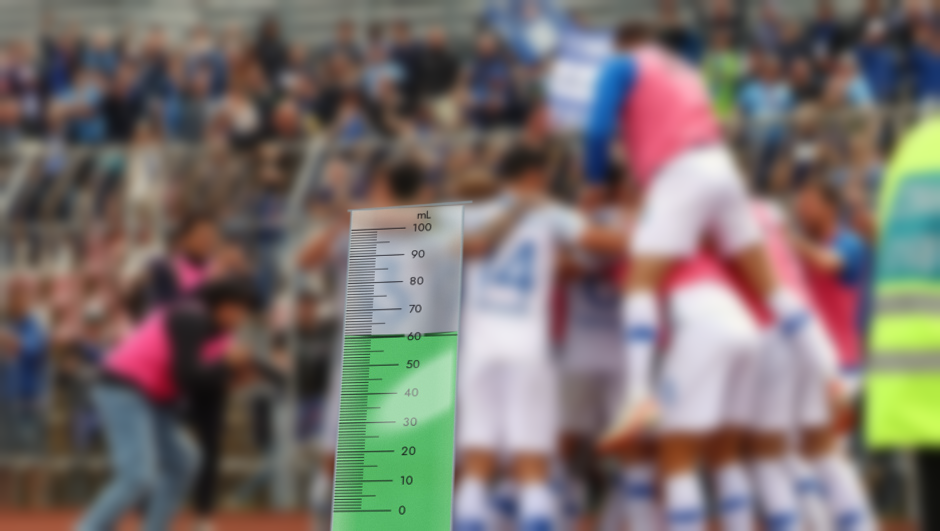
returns 60,mL
